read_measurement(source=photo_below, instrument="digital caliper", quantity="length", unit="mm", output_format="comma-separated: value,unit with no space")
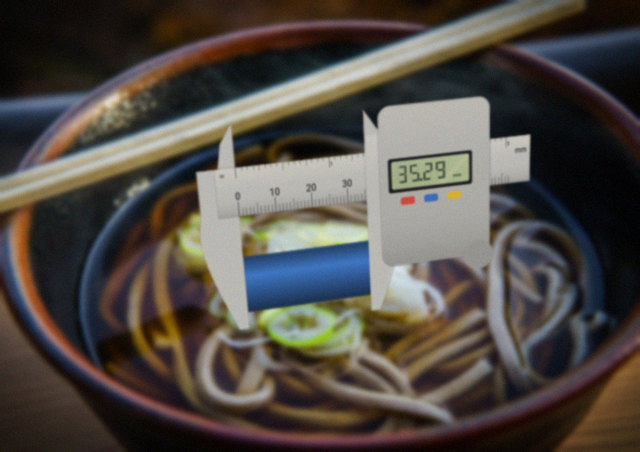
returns 35.29,mm
